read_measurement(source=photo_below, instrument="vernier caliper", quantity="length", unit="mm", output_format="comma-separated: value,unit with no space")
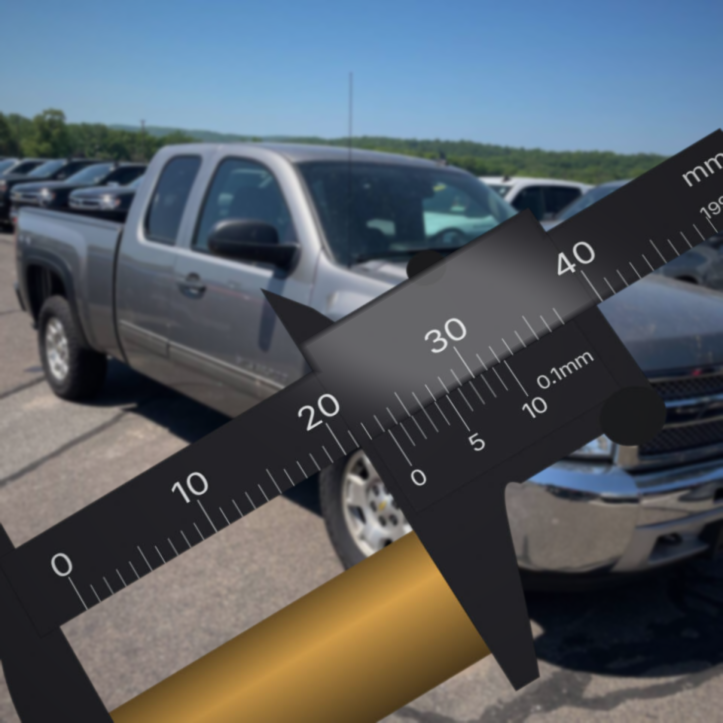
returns 23.3,mm
